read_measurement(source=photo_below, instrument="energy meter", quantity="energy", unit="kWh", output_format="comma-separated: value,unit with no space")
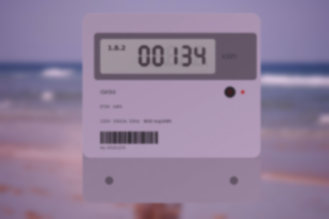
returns 134,kWh
